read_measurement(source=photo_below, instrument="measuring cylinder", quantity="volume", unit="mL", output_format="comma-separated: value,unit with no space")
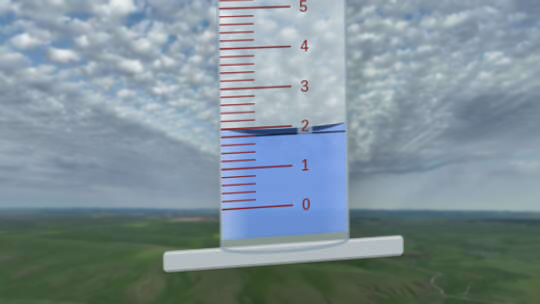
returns 1.8,mL
